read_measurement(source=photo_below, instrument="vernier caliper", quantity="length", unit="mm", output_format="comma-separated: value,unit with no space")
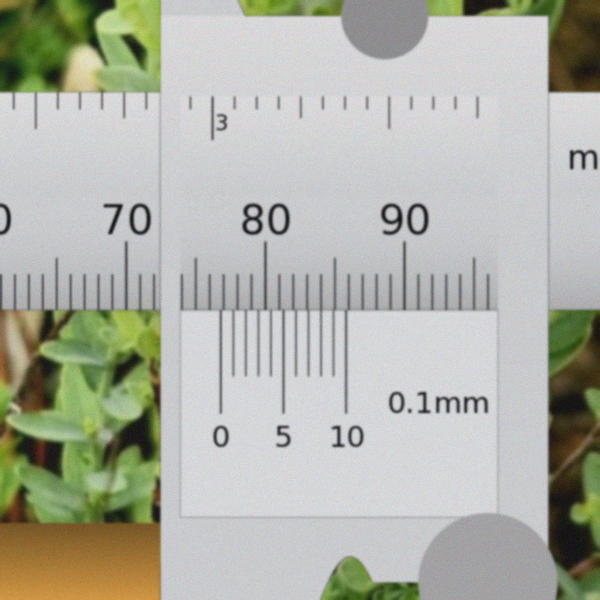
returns 76.8,mm
